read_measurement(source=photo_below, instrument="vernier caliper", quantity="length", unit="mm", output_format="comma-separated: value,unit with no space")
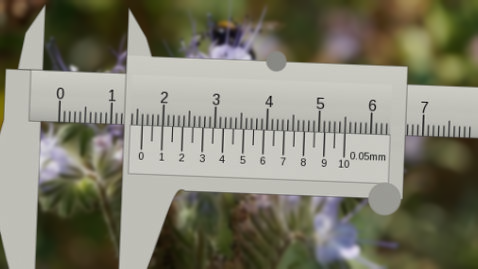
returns 16.0,mm
